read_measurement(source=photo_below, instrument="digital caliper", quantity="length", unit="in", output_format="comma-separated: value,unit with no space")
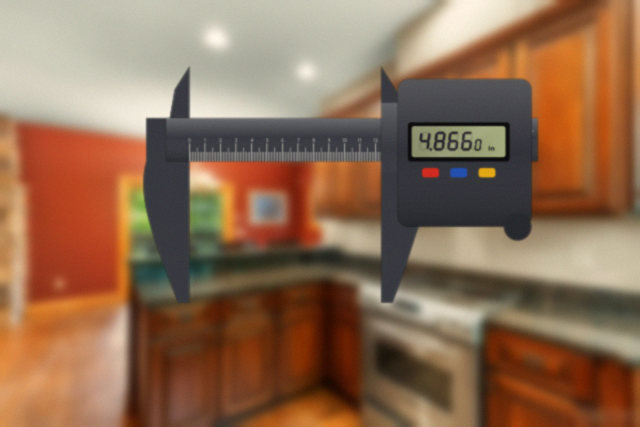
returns 4.8660,in
